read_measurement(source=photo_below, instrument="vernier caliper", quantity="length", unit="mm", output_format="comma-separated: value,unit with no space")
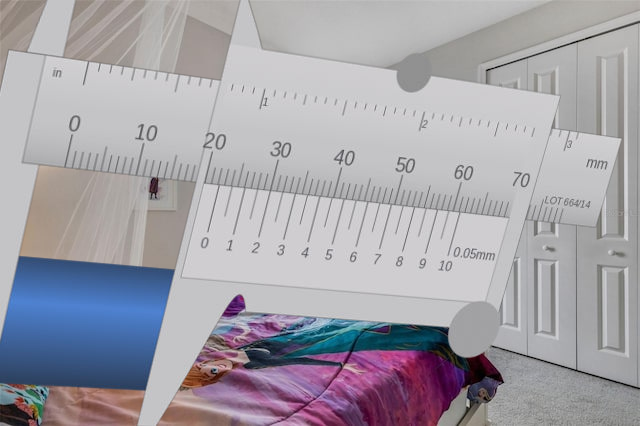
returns 22.2,mm
